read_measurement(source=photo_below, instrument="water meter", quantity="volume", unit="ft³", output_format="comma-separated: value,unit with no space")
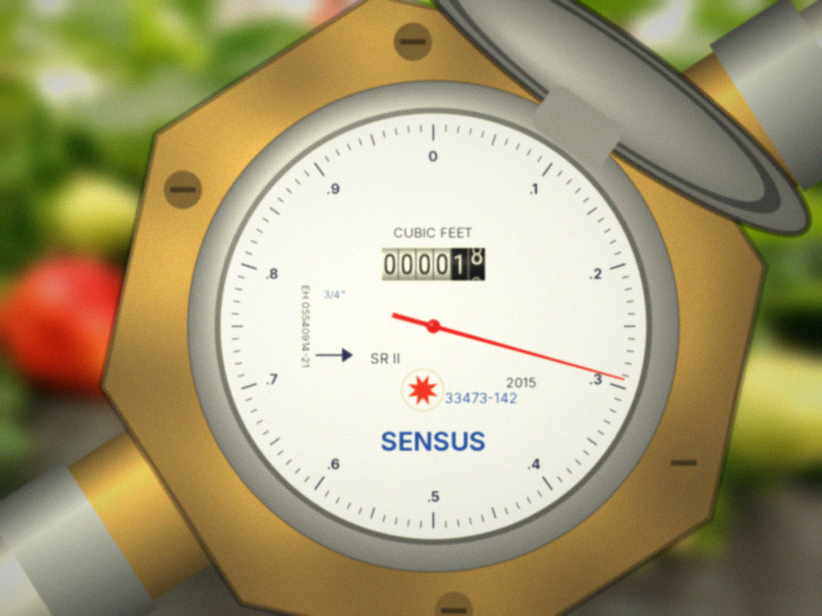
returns 18.29,ft³
